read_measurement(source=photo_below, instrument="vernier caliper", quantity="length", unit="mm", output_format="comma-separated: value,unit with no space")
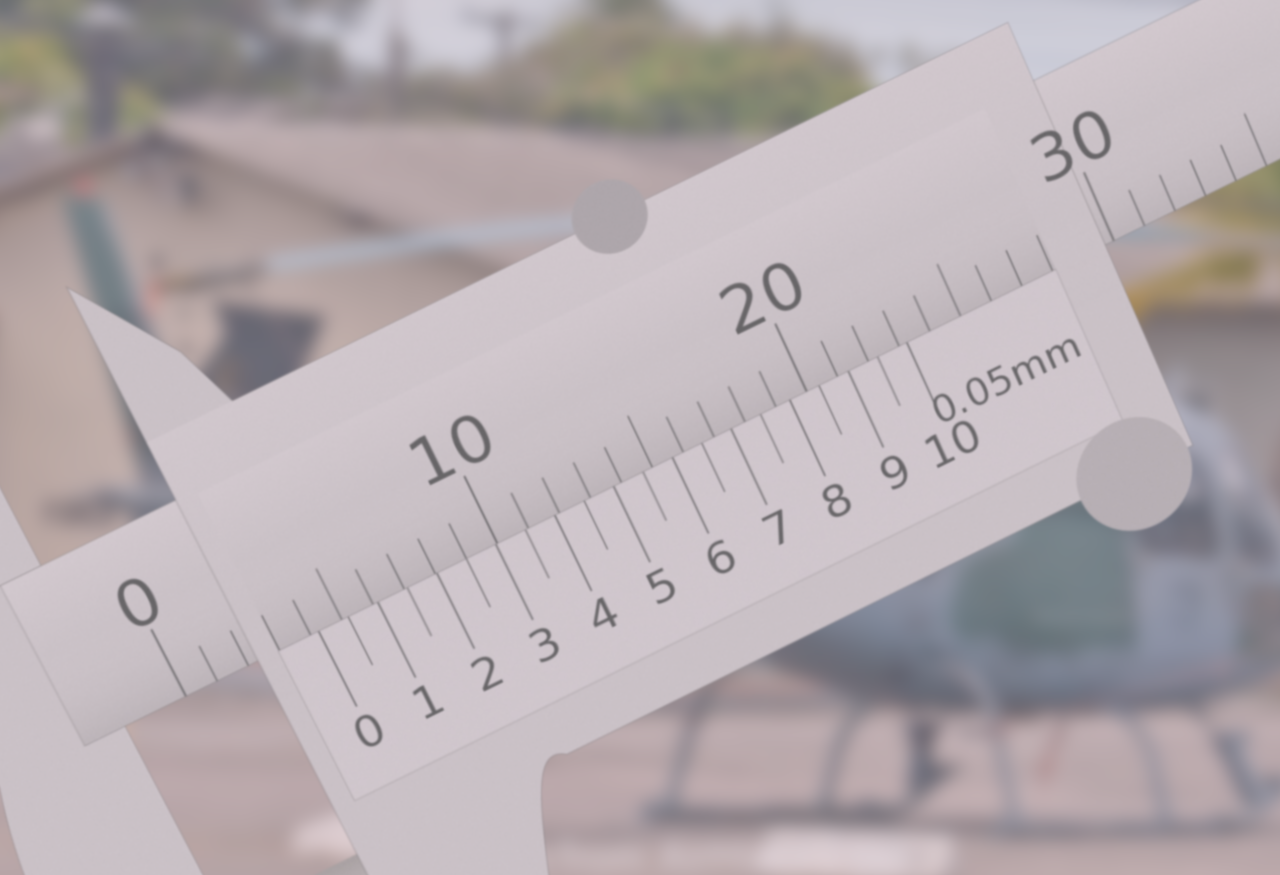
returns 4.25,mm
